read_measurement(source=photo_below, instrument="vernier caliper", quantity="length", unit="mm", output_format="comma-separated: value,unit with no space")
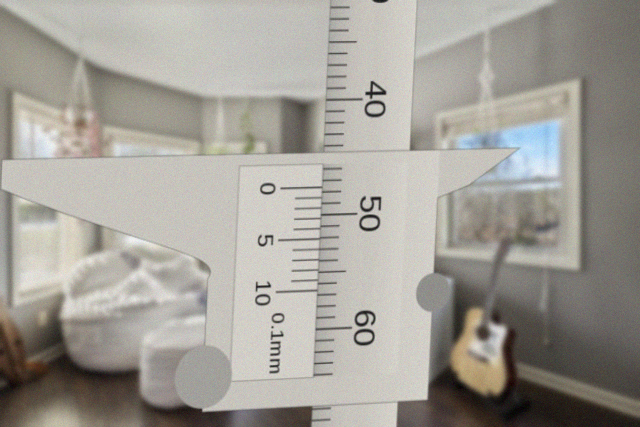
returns 47.6,mm
